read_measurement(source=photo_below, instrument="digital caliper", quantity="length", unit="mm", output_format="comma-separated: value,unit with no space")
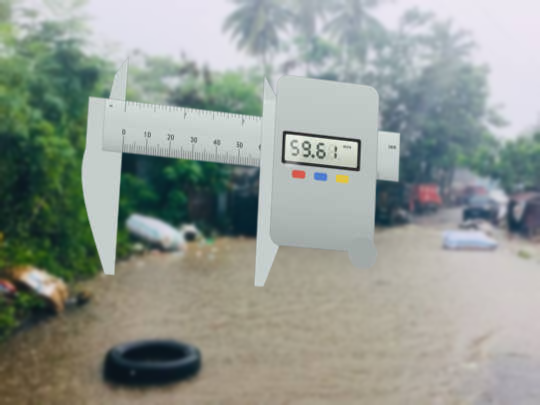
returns 59.61,mm
